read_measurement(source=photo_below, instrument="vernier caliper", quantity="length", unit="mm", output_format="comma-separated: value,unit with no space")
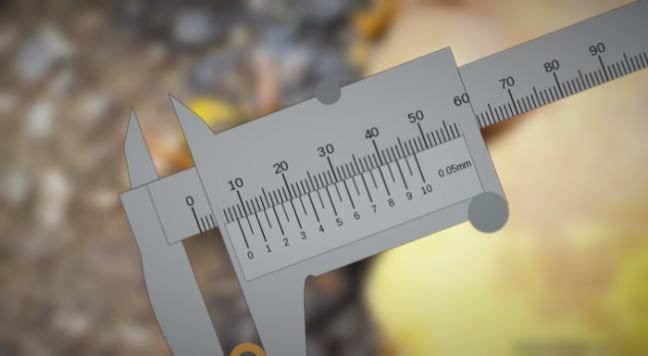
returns 8.0,mm
